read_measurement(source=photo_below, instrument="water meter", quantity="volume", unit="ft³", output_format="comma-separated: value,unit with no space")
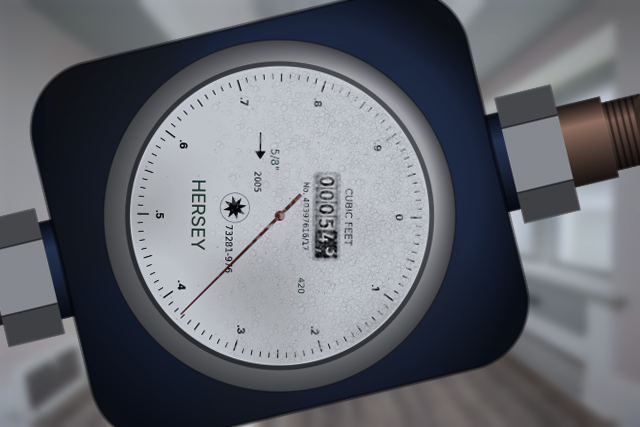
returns 543.37,ft³
